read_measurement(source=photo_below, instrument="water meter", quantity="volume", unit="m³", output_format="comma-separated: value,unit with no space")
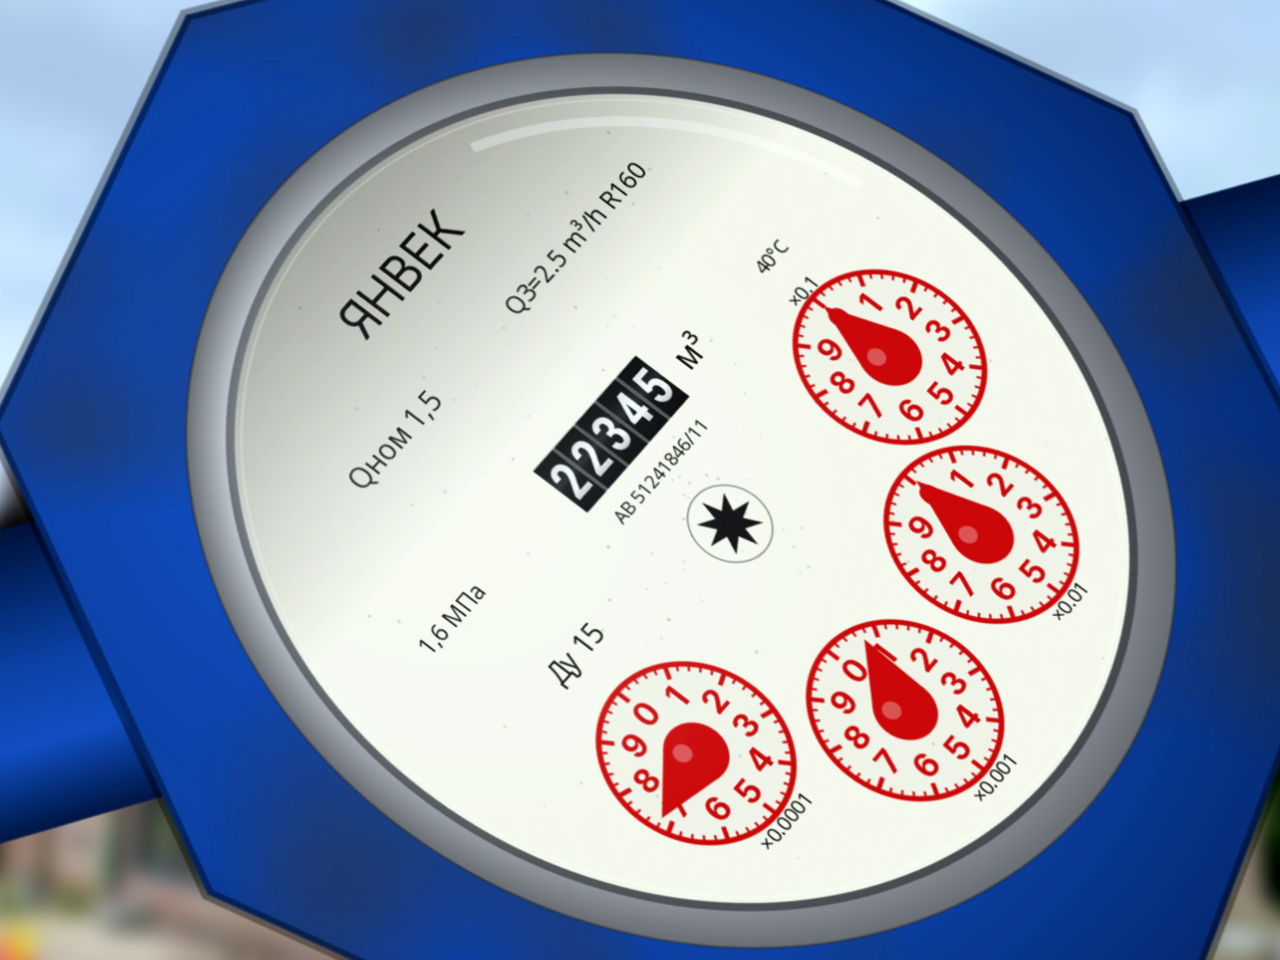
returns 22345.0007,m³
